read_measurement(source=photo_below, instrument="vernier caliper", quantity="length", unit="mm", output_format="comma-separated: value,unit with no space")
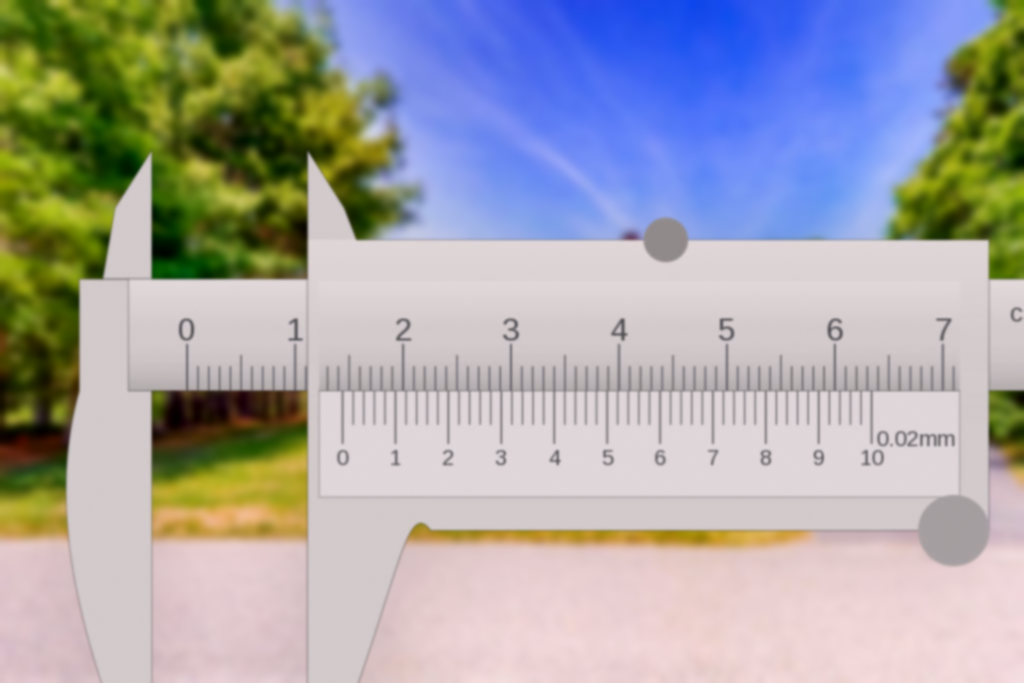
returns 14.4,mm
